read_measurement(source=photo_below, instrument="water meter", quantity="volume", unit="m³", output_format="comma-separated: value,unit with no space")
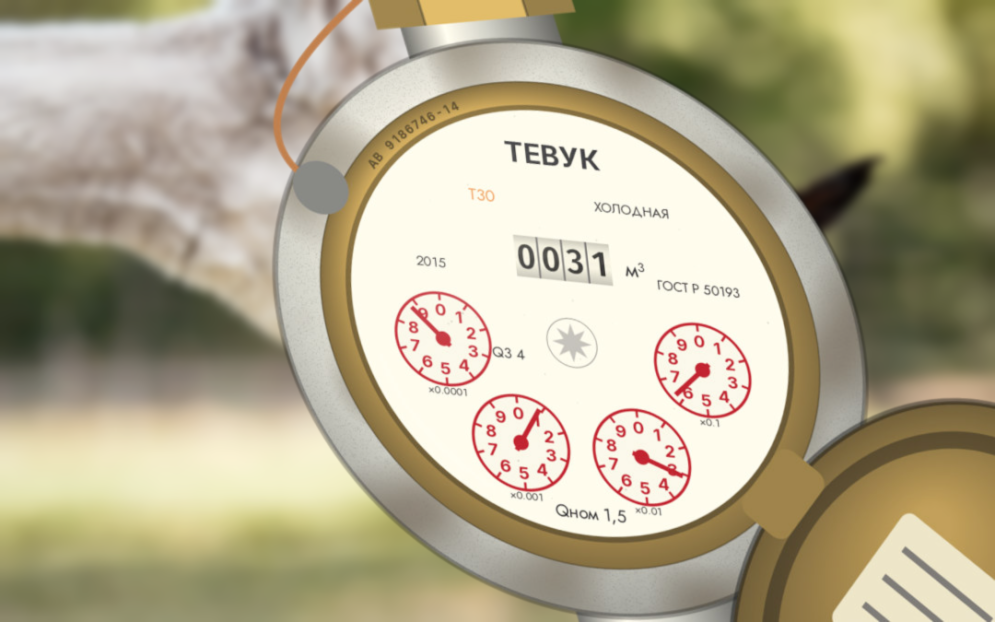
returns 31.6308,m³
